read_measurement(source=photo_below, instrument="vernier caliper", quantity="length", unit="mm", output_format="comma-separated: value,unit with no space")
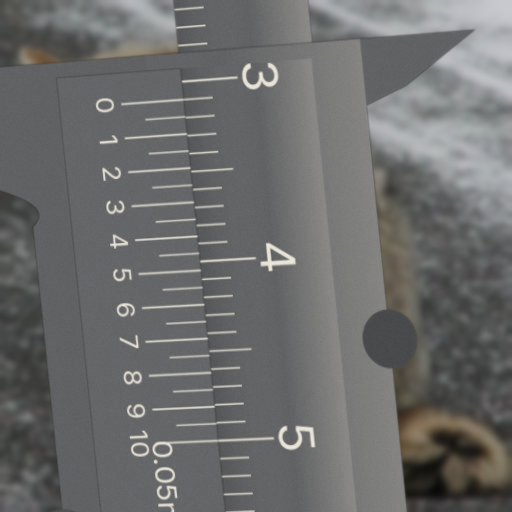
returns 31.0,mm
